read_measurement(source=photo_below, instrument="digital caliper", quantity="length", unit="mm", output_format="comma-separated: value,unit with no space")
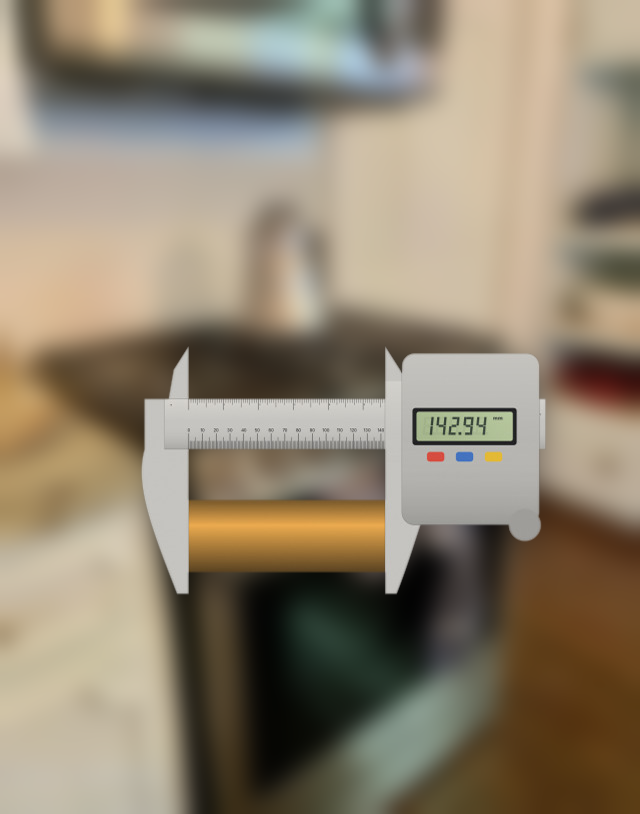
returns 142.94,mm
